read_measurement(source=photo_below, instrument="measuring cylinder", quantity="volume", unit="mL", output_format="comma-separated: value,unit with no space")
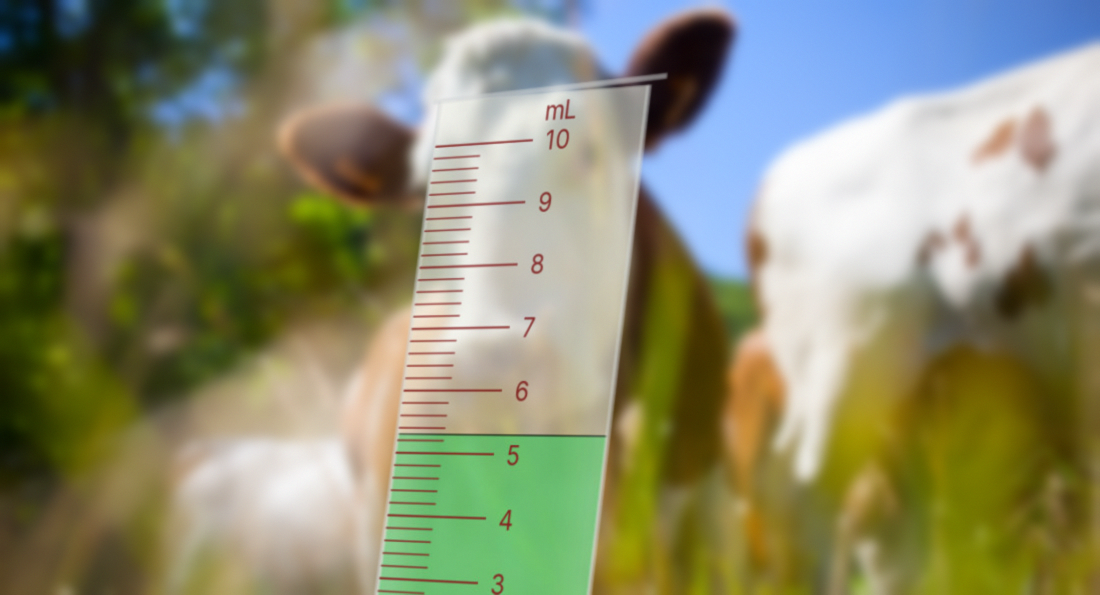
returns 5.3,mL
